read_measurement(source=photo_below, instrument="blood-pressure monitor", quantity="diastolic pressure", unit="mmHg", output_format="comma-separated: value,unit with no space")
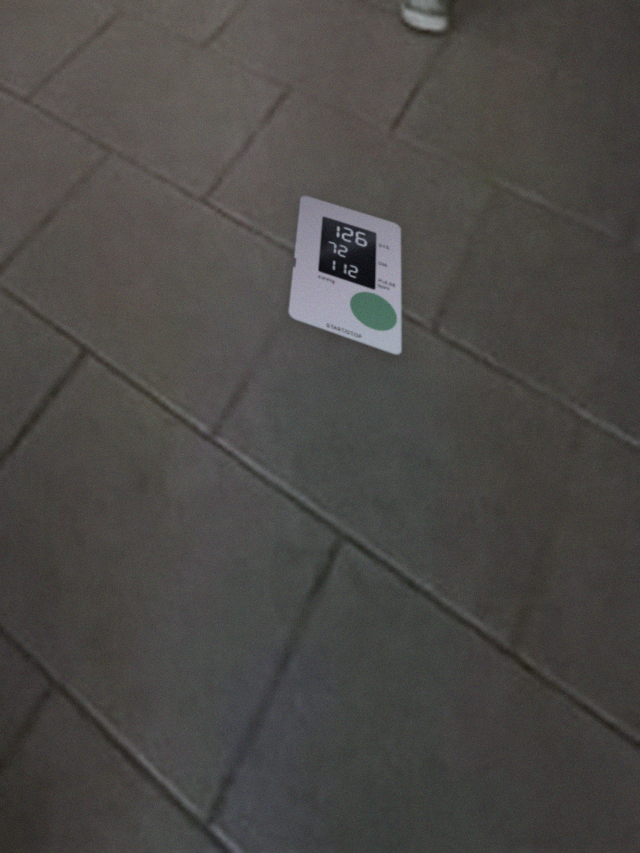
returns 72,mmHg
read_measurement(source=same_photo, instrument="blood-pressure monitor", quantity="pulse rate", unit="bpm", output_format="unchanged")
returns 112,bpm
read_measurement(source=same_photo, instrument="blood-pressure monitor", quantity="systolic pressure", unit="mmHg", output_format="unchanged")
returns 126,mmHg
